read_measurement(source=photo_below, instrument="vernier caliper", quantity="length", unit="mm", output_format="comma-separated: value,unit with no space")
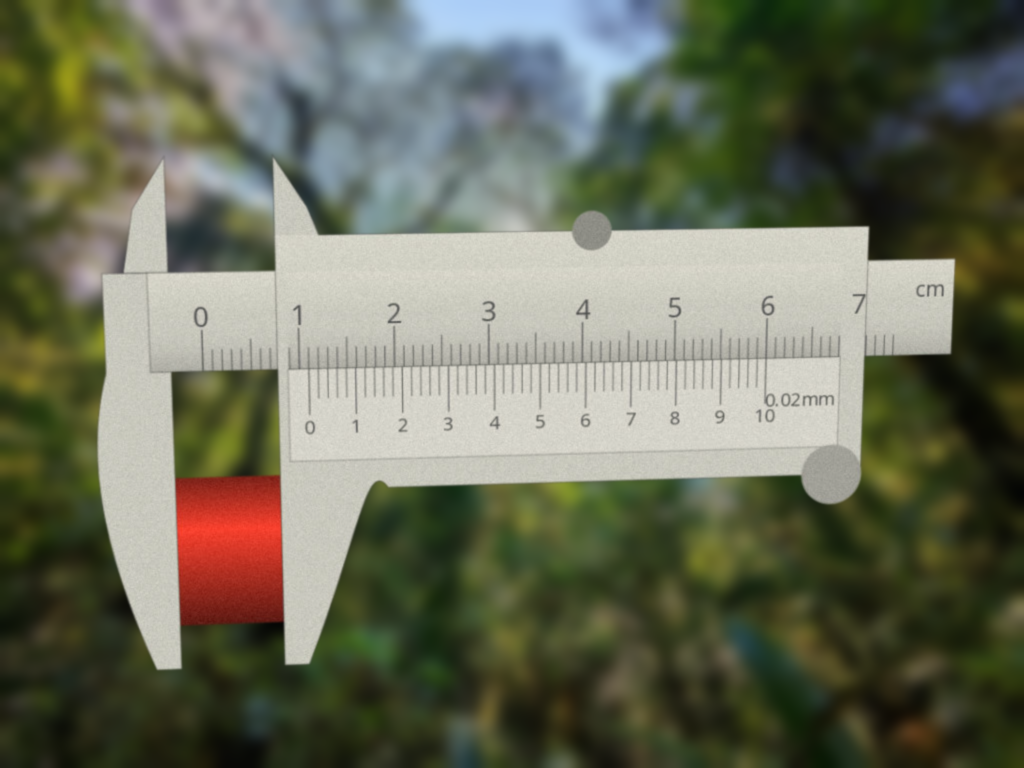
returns 11.0,mm
